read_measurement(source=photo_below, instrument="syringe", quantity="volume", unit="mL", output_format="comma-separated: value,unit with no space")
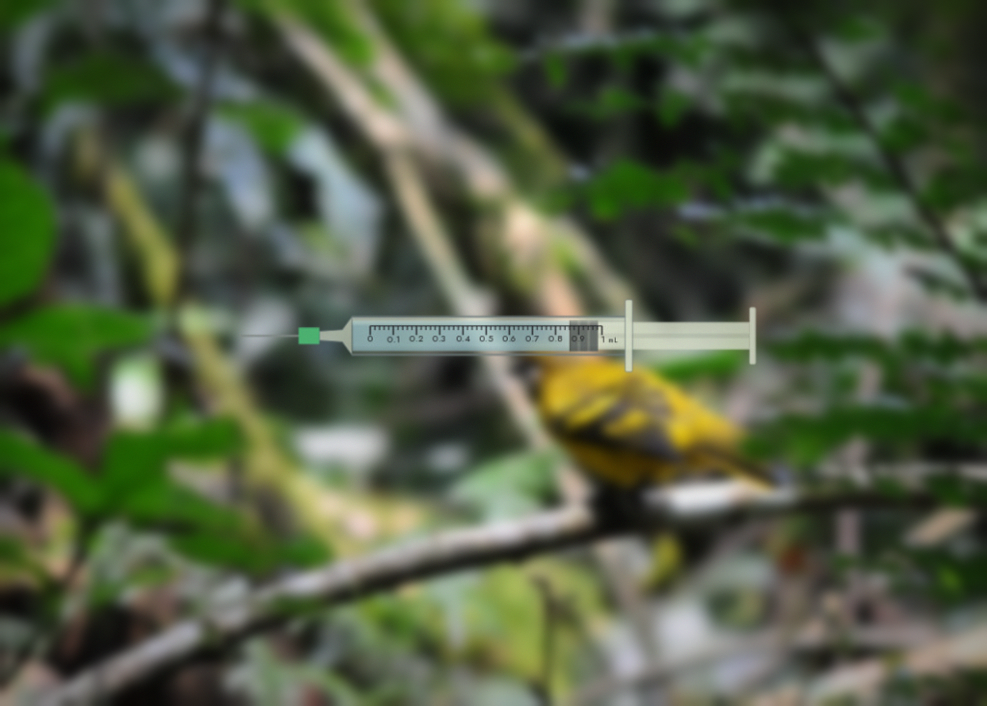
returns 0.86,mL
